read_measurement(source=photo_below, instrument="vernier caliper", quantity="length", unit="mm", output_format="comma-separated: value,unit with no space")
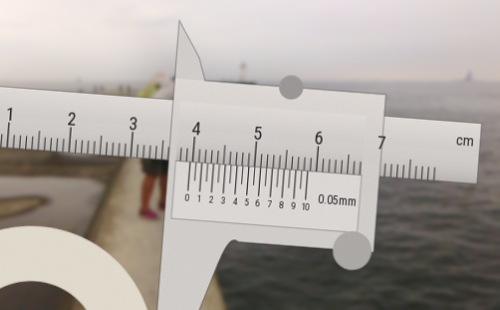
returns 39.6,mm
